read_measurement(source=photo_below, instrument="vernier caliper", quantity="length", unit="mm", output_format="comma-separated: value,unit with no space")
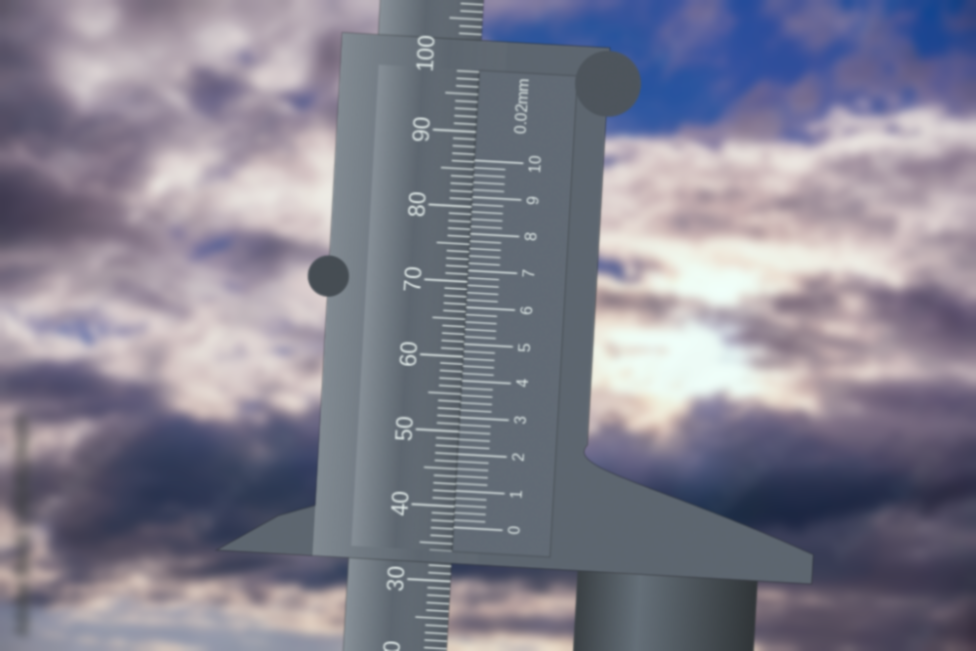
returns 37.2,mm
